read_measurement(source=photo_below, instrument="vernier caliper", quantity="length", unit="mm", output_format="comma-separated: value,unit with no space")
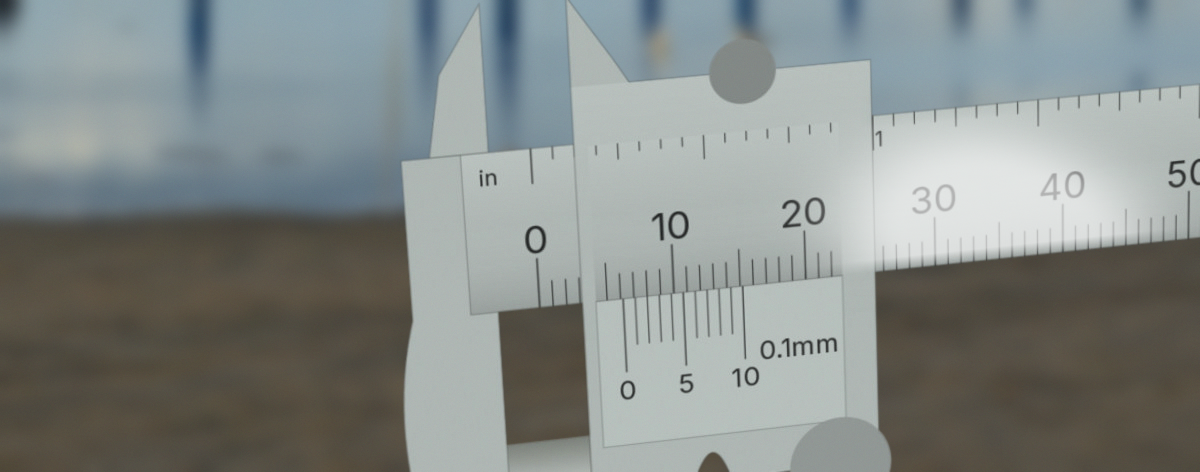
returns 6.2,mm
